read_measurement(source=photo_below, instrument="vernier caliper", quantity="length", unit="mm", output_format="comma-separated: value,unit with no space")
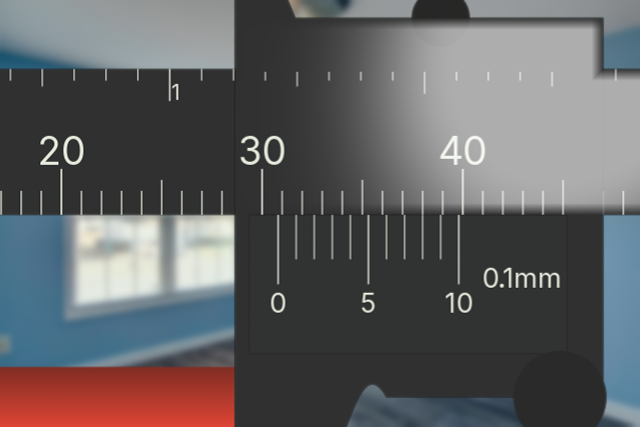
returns 30.8,mm
